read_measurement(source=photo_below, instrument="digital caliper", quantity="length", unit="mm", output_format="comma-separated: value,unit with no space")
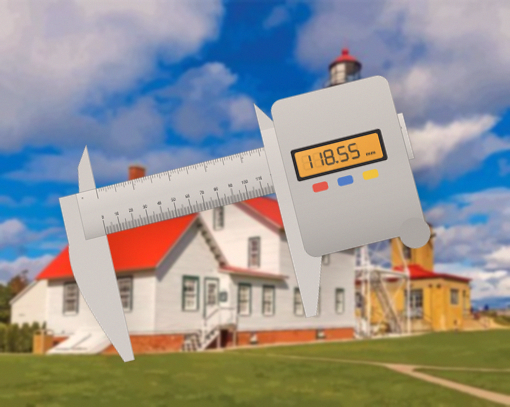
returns 118.55,mm
